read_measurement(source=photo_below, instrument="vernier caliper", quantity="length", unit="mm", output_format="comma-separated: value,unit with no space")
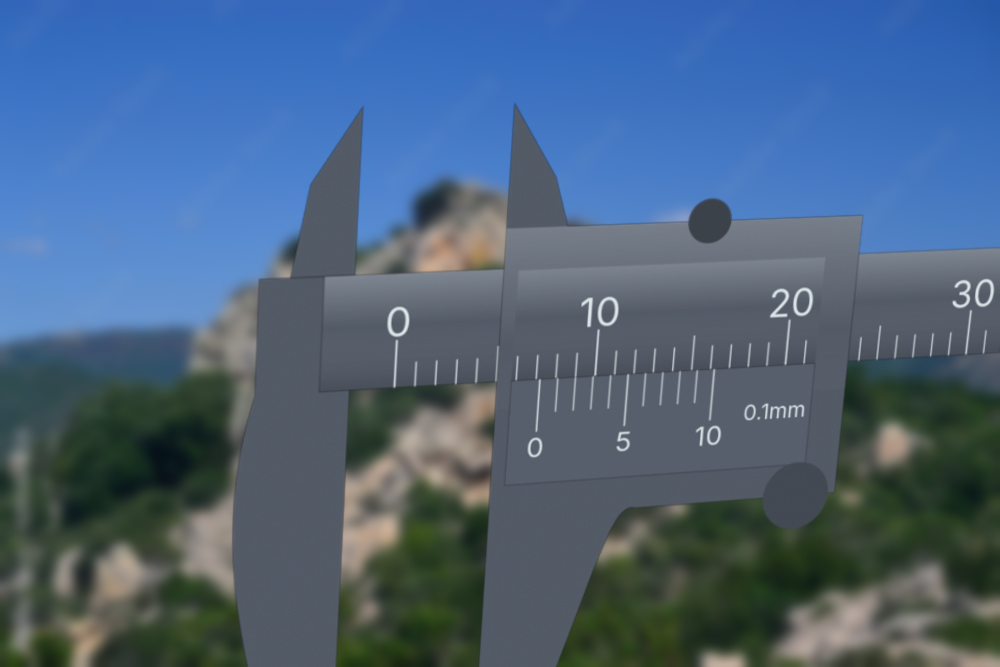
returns 7.2,mm
